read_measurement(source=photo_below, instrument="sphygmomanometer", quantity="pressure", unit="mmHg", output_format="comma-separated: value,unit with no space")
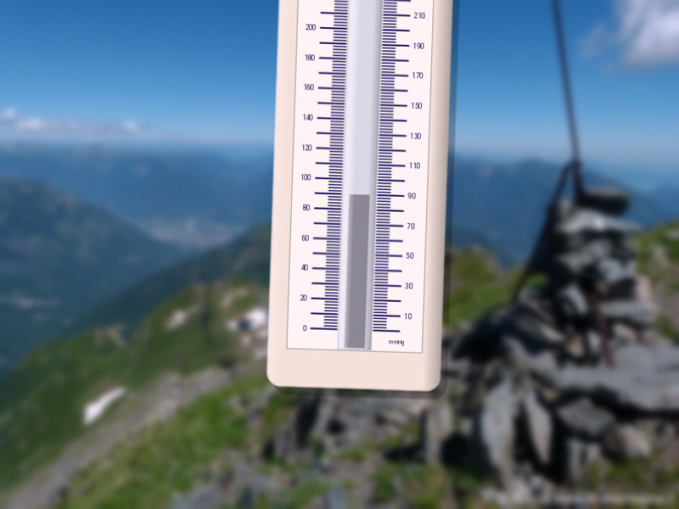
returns 90,mmHg
